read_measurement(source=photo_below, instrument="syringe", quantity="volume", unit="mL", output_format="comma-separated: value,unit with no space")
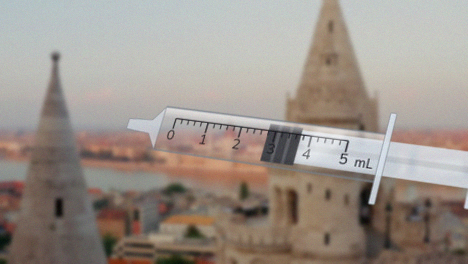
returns 2.8,mL
